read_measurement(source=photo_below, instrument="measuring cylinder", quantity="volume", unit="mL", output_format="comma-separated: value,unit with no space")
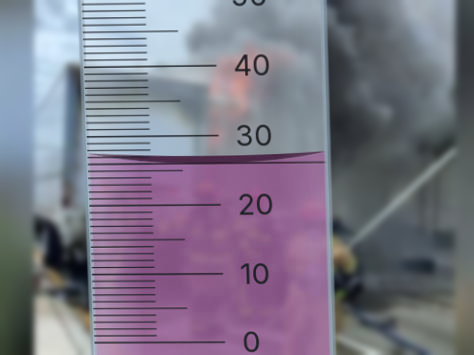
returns 26,mL
